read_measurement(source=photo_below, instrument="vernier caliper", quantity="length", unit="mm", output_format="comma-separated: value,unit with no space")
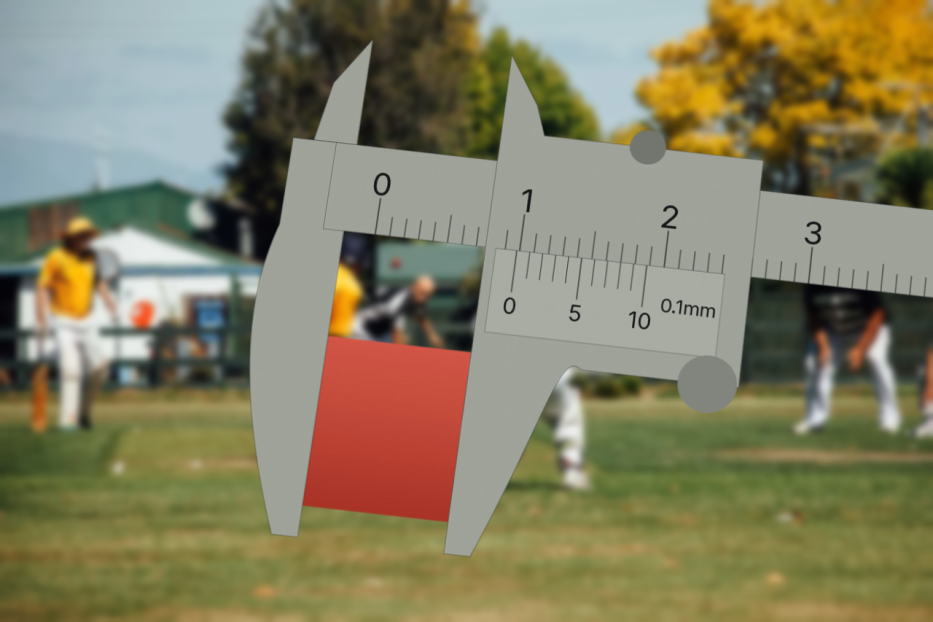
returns 9.8,mm
